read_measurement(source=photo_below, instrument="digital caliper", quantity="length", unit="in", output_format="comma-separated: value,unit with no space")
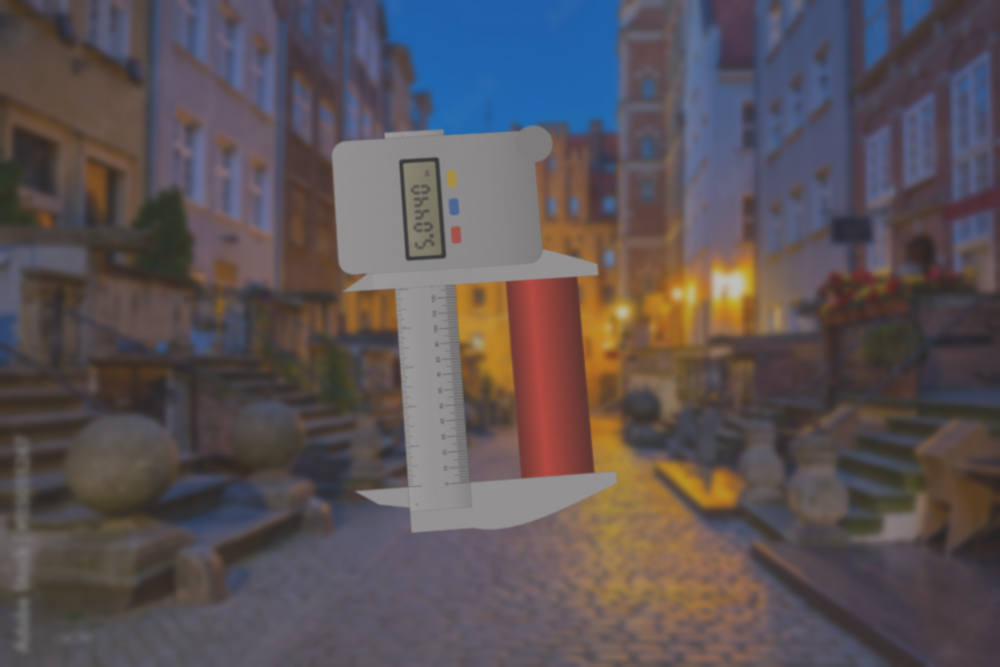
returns 5.0440,in
